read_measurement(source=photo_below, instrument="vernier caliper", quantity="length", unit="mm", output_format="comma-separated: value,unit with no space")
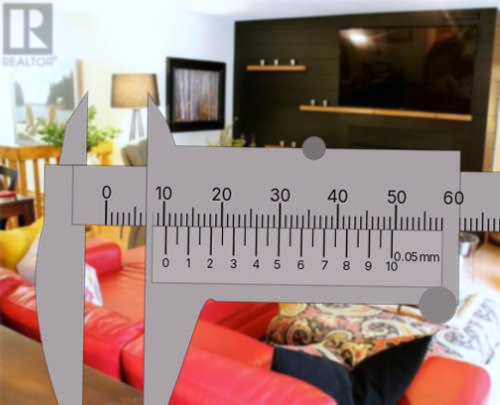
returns 10.4,mm
